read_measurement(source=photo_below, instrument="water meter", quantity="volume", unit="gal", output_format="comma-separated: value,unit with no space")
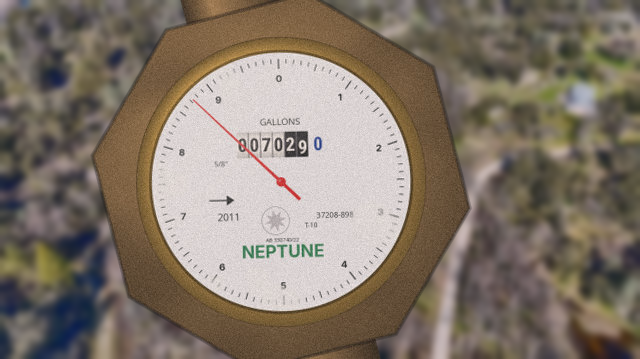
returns 70288.7,gal
